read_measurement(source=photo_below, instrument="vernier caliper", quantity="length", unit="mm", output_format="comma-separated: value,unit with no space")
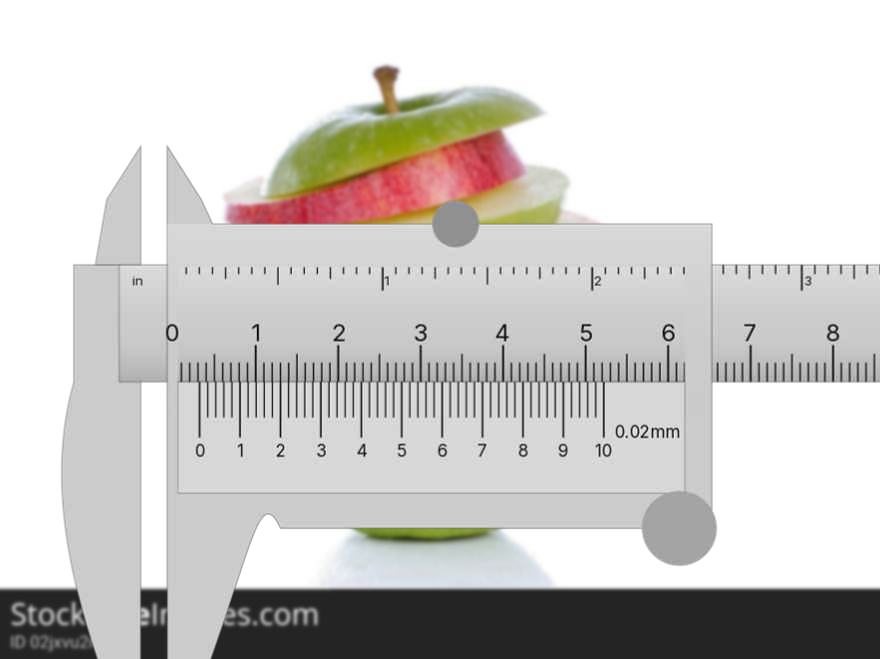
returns 3.2,mm
